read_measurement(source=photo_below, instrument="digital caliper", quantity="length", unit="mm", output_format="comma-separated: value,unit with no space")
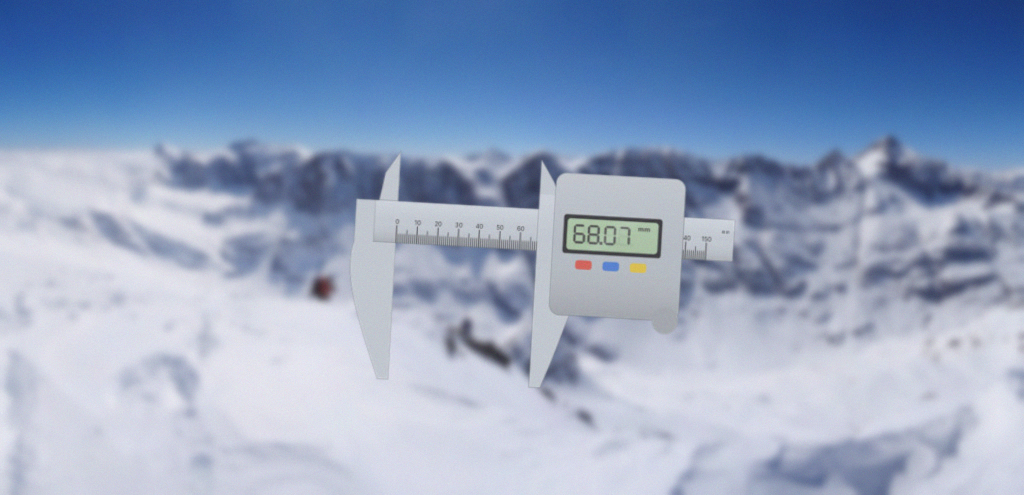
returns 68.07,mm
